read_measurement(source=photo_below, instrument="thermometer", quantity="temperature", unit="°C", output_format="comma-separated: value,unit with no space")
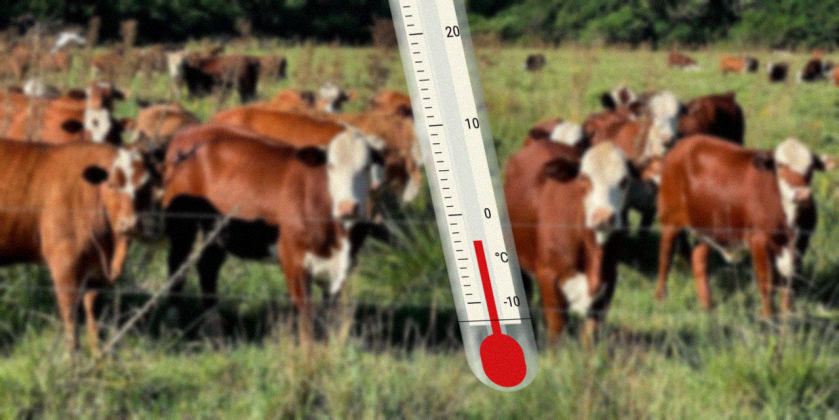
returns -3,°C
